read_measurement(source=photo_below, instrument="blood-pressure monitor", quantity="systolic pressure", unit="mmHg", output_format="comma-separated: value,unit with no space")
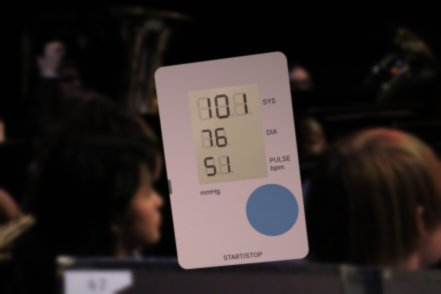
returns 101,mmHg
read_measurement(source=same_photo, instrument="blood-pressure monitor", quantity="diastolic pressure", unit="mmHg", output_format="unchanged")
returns 76,mmHg
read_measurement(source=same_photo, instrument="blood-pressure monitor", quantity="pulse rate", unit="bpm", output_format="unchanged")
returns 51,bpm
